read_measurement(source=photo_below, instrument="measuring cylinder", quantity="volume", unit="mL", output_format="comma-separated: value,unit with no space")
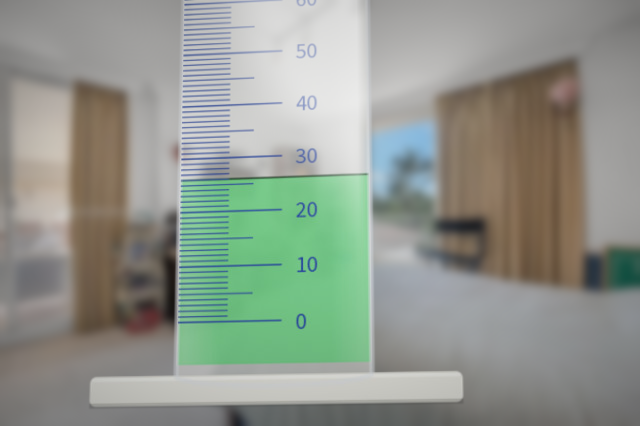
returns 26,mL
